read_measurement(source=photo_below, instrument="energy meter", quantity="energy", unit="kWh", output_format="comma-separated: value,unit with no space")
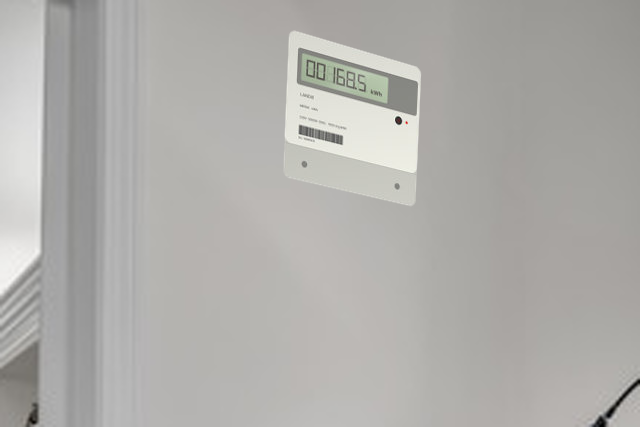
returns 168.5,kWh
